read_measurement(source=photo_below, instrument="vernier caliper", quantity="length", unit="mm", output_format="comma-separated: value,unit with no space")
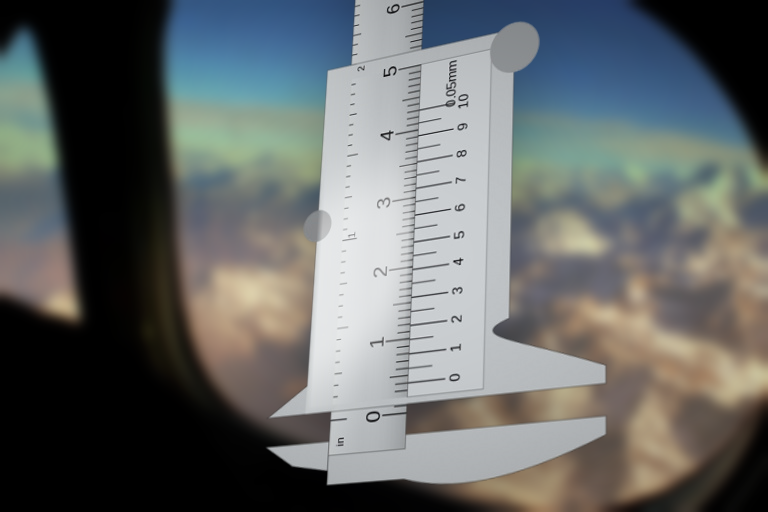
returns 4.0,mm
